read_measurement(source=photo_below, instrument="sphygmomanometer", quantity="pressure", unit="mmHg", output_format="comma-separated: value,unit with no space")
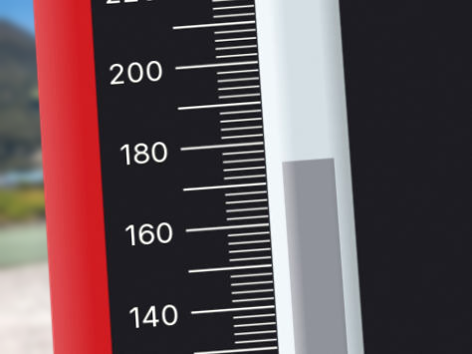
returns 175,mmHg
